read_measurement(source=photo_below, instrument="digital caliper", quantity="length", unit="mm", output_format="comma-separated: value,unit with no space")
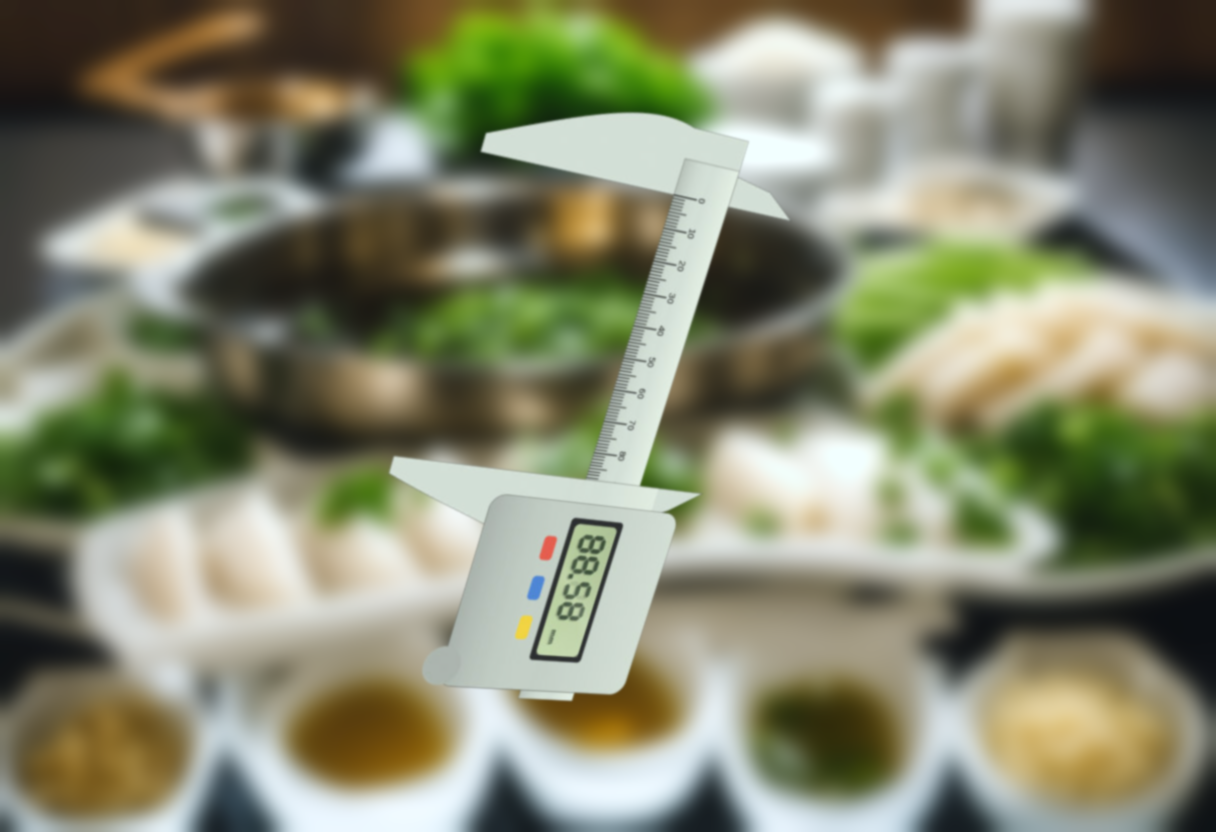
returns 88.58,mm
